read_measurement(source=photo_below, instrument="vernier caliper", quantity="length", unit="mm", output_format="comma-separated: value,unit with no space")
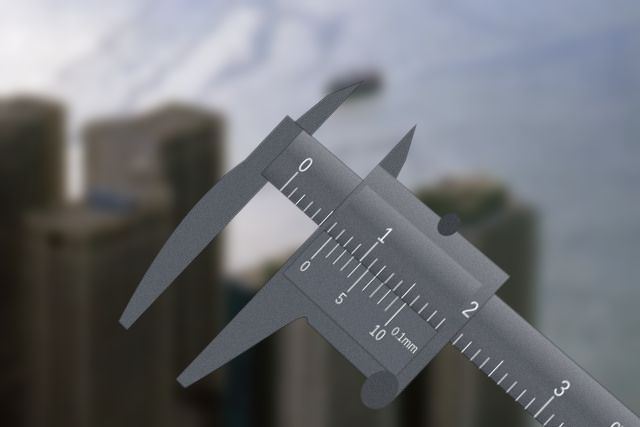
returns 6.6,mm
